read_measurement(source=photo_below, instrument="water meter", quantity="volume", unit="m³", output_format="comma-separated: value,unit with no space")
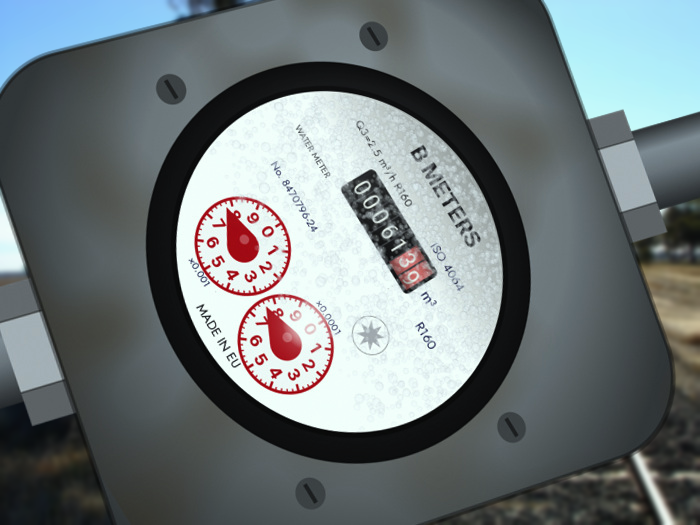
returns 61.3877,m³
